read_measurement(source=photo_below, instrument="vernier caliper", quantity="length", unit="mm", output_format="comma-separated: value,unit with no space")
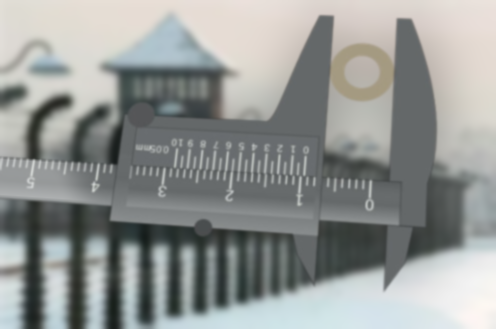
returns 9.5,mm
